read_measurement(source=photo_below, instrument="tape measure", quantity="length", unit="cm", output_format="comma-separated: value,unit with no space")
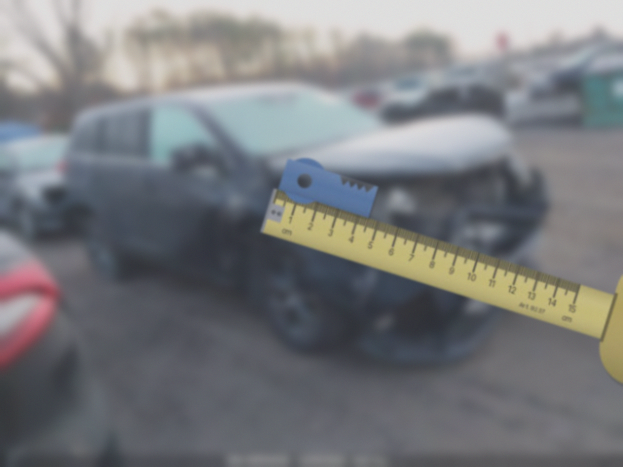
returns 4.5,cm
